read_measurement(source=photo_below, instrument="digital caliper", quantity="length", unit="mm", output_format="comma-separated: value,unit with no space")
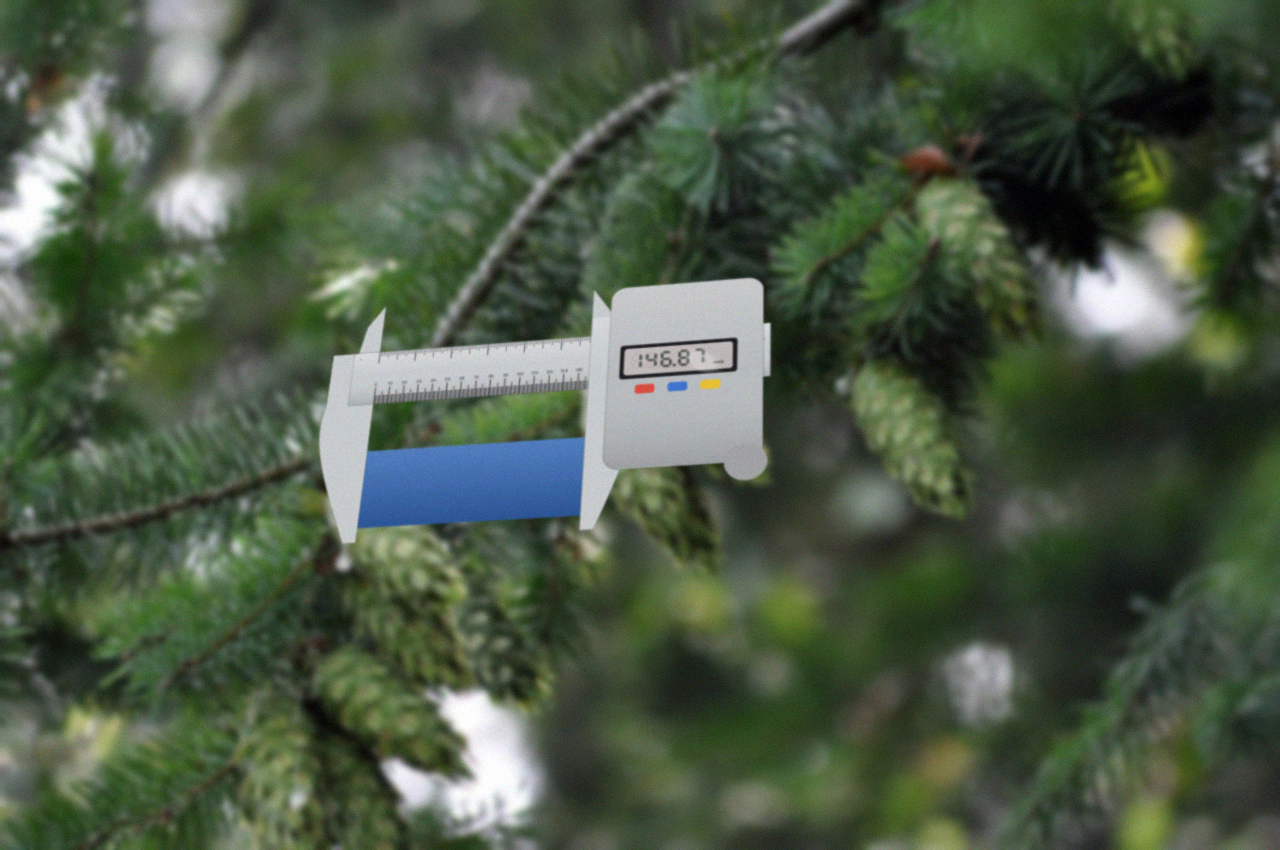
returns 146.87,mm
